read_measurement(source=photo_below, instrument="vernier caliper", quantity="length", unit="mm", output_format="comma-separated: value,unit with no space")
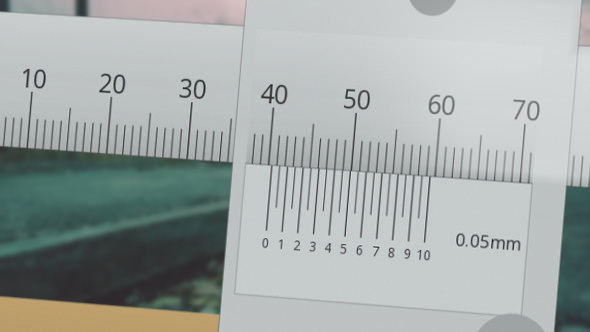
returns 40.4,mm
